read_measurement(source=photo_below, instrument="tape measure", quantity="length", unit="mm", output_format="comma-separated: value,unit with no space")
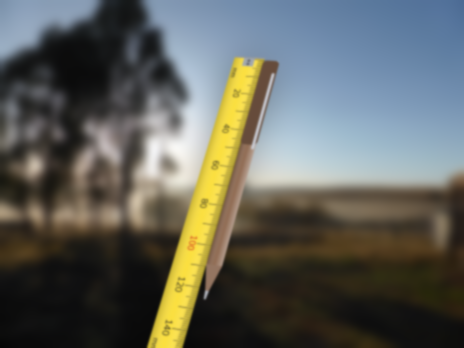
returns 125,mm
